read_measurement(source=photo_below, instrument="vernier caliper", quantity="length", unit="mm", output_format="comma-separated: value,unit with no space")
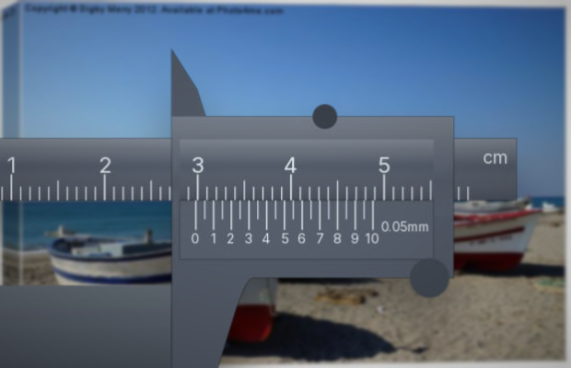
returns 29.8,mm
